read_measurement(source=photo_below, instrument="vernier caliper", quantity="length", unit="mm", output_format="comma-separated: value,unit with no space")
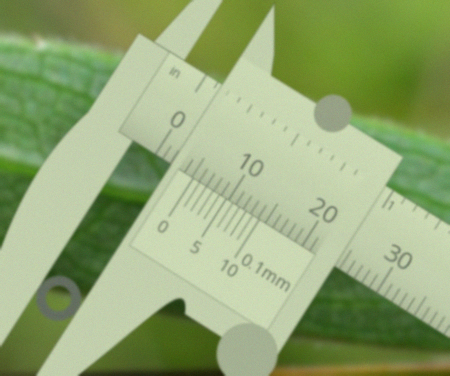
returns 5.2,mm
